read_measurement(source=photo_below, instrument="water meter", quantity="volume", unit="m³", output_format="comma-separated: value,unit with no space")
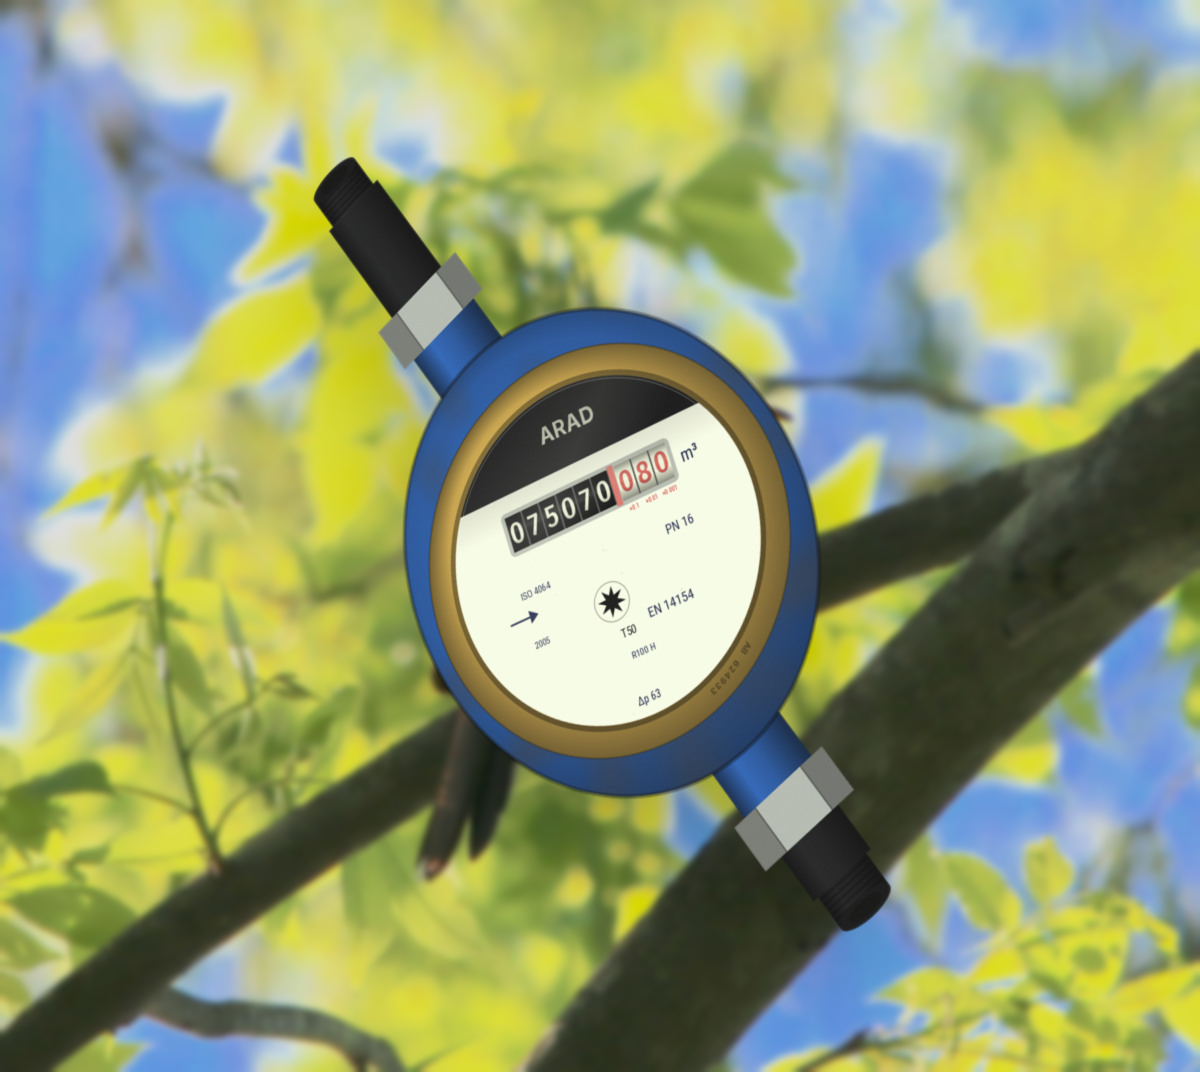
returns 75070.080,m³
